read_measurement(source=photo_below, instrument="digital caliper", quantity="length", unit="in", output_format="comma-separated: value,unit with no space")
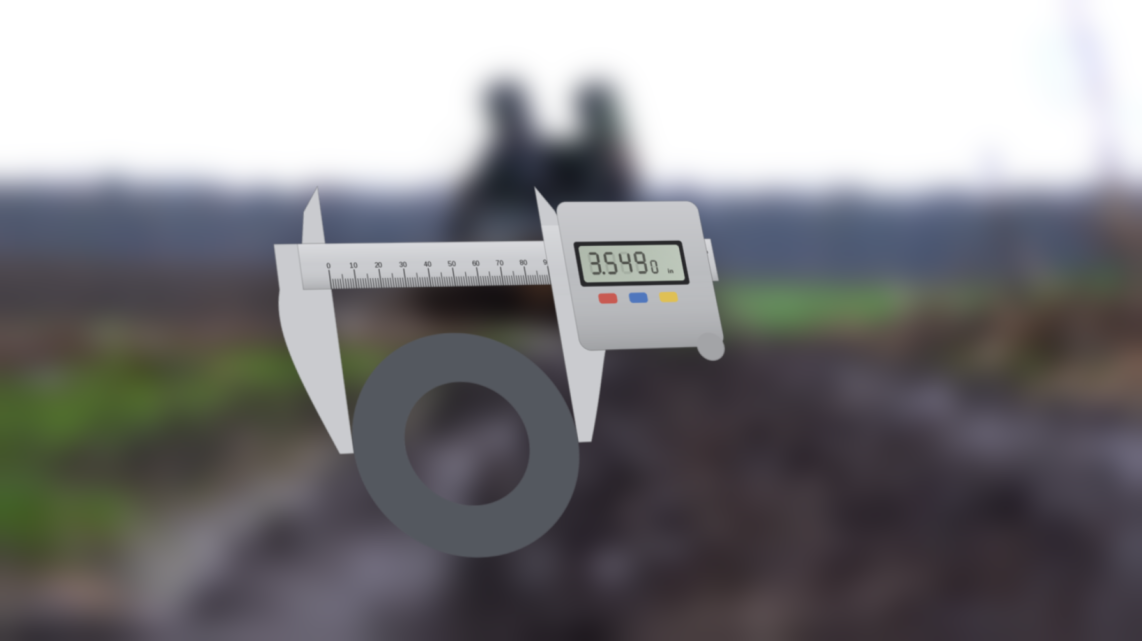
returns 3.5490,in
